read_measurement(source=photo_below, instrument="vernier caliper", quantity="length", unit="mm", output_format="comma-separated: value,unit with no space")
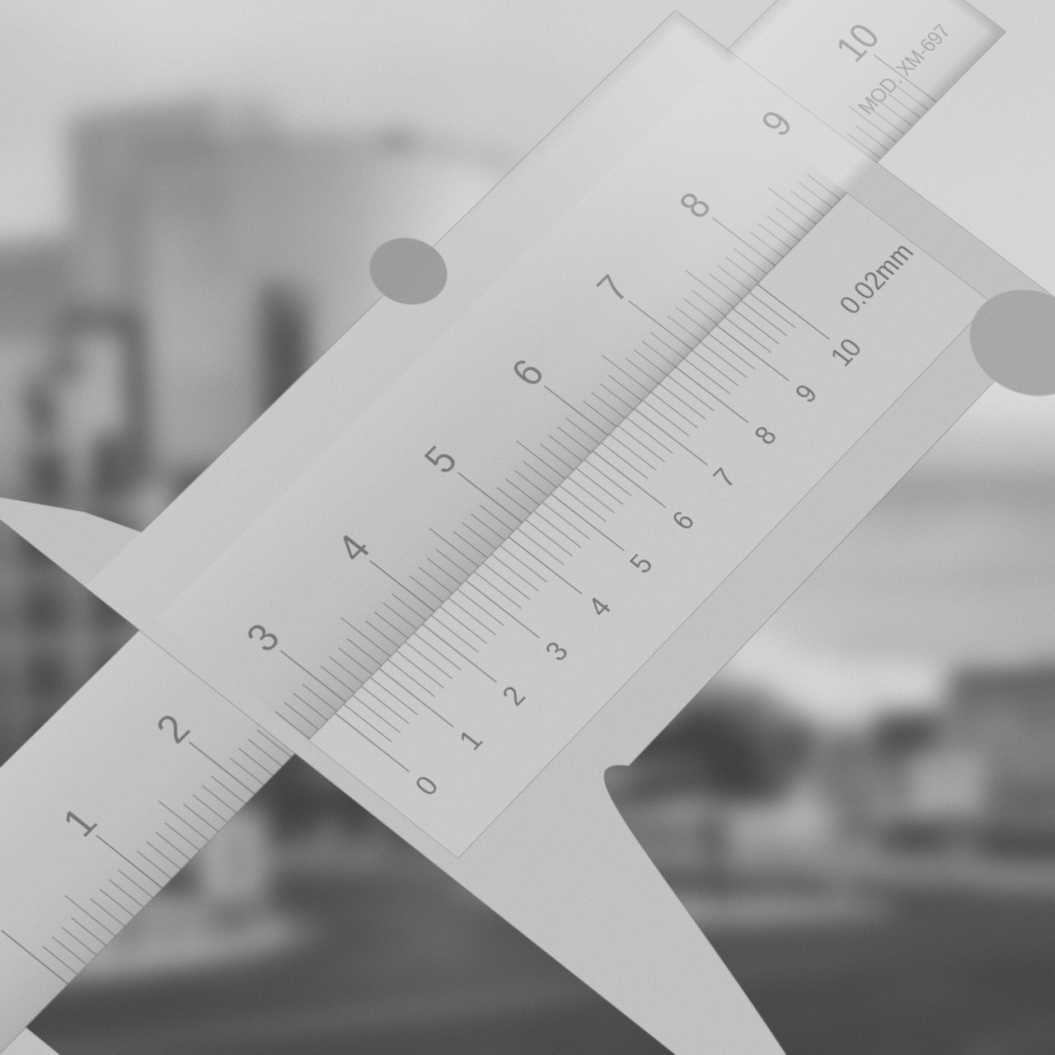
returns 28.8,mm
